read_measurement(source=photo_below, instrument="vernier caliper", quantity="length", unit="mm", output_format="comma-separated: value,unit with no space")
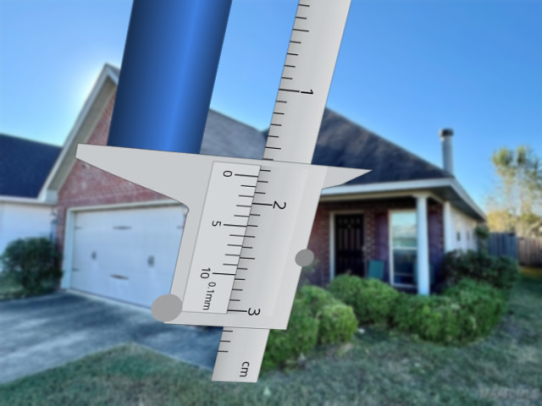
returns 17.6,mm
